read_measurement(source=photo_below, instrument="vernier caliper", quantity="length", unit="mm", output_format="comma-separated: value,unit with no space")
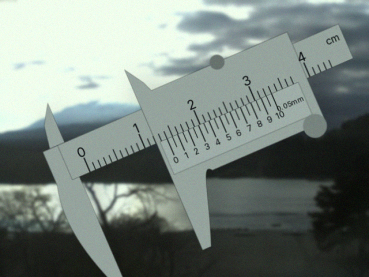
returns 14.0,mm
